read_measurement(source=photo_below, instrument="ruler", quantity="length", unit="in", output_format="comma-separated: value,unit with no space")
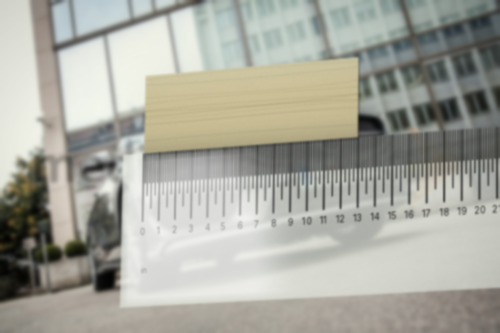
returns 13,in
